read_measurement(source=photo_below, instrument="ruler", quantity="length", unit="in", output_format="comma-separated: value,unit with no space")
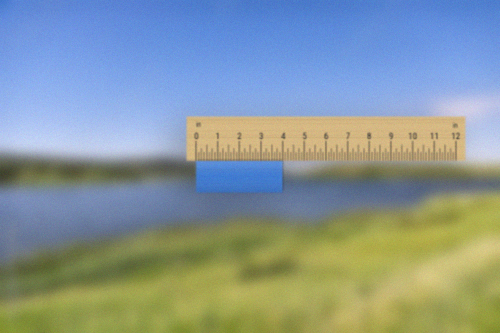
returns 4,in
